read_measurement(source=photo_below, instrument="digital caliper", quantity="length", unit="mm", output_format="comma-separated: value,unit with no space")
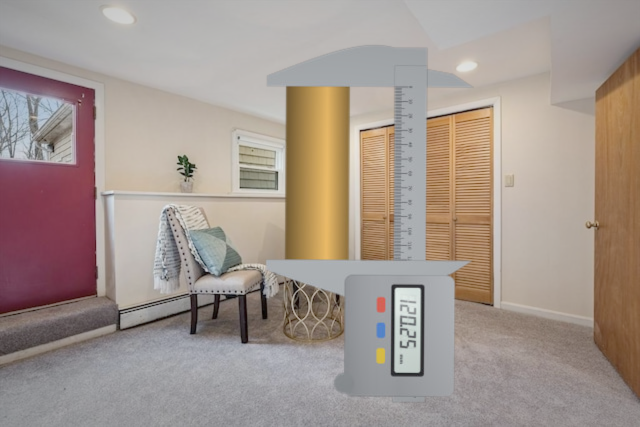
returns 120.25,mm
